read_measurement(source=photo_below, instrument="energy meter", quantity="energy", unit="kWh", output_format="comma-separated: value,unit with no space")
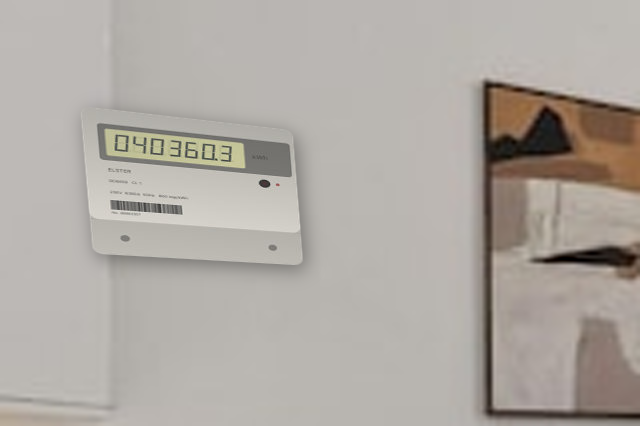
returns 40360.3,kWh
